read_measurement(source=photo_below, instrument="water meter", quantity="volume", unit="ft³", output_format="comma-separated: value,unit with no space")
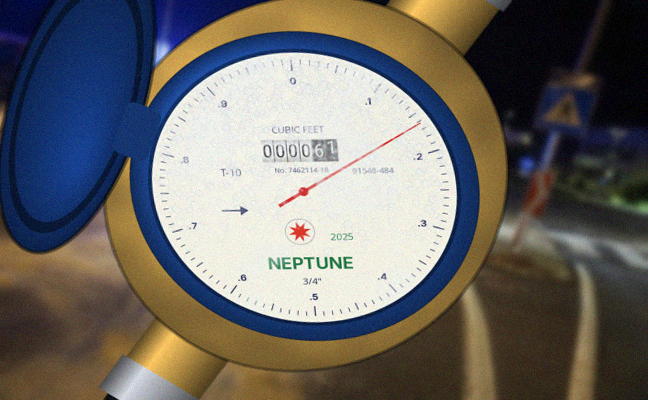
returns 61.16,ft³
